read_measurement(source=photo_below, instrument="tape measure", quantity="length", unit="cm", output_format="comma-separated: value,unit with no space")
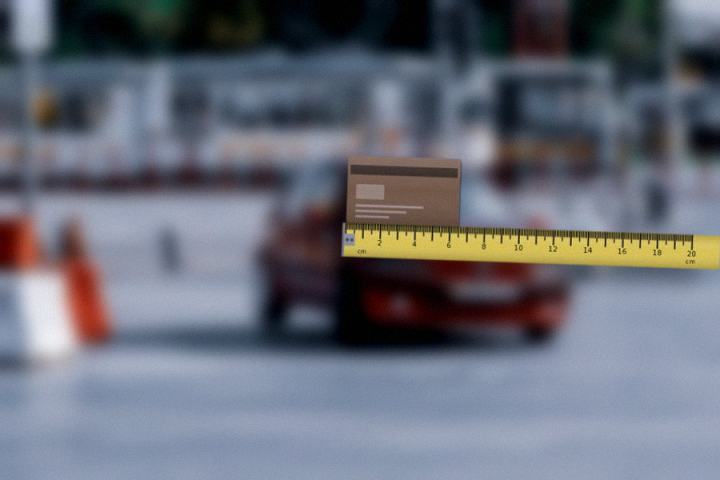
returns 6.5,cm
